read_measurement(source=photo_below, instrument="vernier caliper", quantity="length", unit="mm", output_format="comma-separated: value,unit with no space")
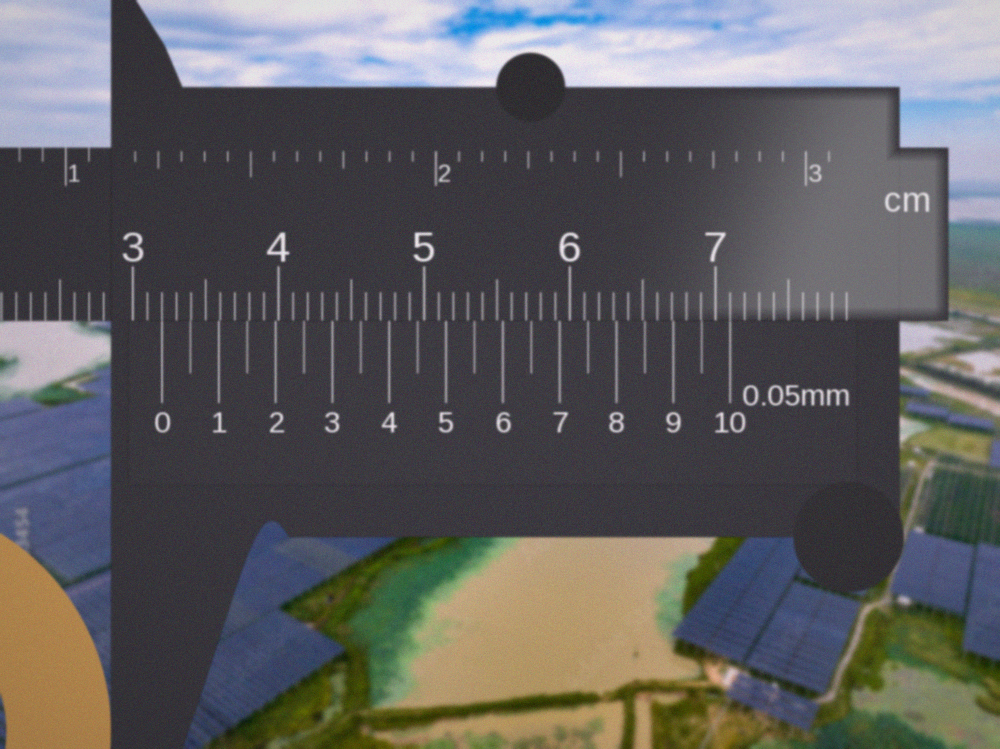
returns 32.0,mm
